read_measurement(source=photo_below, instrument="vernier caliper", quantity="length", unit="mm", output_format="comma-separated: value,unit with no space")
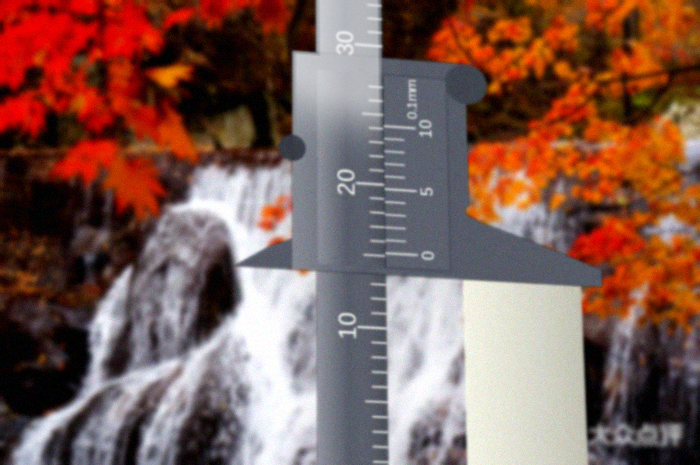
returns 15.2,mm
